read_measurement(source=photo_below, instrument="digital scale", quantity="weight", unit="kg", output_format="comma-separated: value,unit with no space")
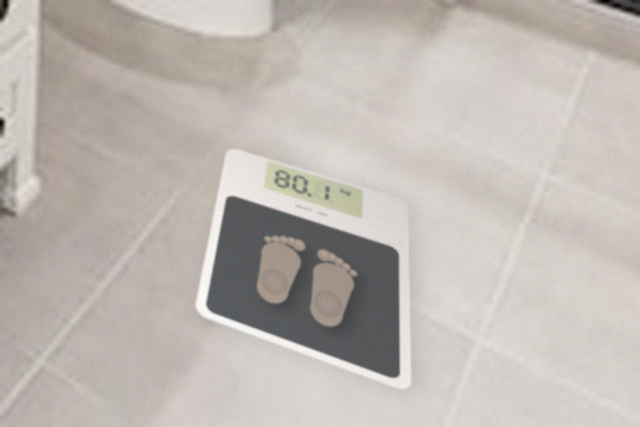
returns 80.1,kg
